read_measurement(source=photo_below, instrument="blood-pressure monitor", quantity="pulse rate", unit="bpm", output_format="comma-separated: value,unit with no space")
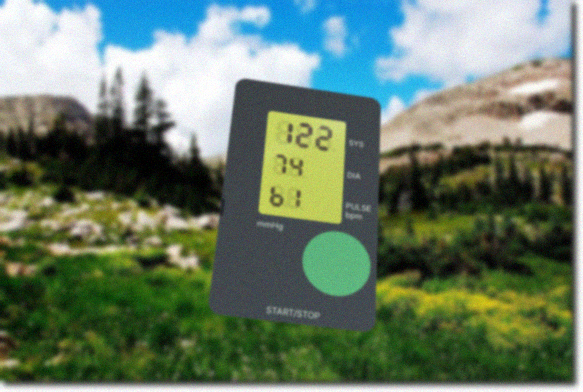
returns 61,bpm
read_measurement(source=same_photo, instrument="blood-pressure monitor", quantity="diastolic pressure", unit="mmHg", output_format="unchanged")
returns 74,mmHg
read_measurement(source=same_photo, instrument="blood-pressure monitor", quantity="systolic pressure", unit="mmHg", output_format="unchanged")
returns 122,mmHg
